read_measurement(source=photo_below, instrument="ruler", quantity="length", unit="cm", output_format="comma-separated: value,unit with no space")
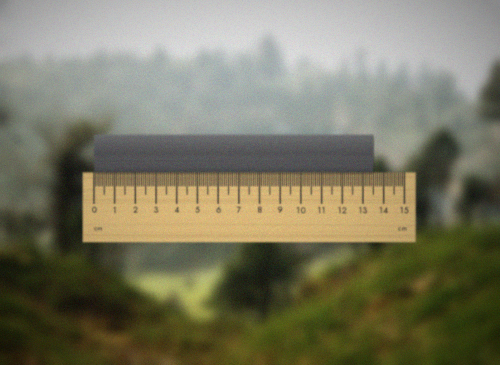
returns 13.5,cm
